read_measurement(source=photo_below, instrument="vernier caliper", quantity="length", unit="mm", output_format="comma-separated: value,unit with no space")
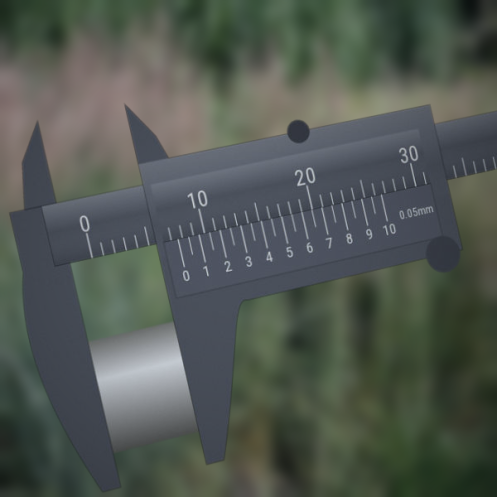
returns 7.6,mm
